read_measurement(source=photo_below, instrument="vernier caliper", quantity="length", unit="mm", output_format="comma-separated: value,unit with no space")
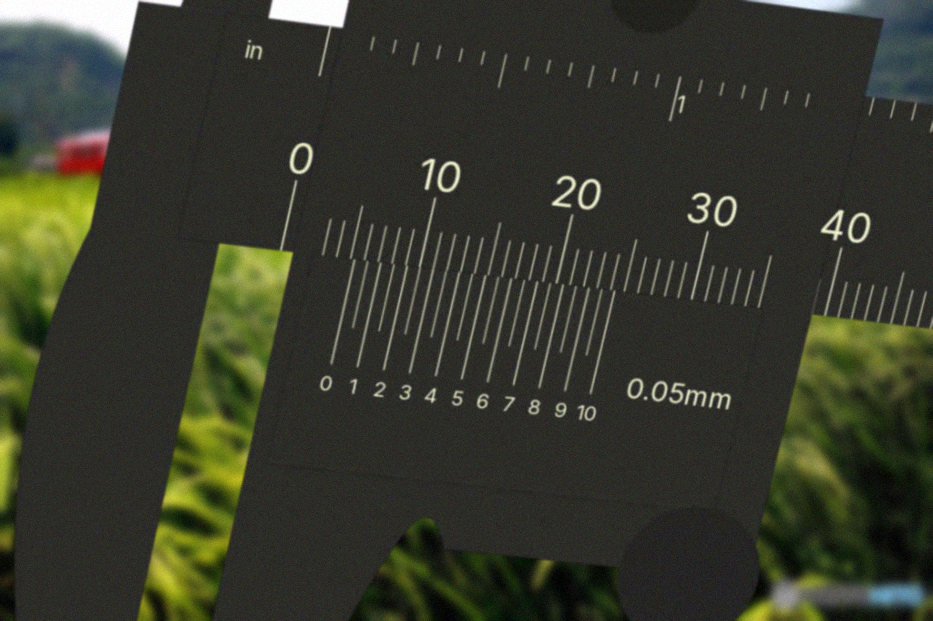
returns 5.3,mm
